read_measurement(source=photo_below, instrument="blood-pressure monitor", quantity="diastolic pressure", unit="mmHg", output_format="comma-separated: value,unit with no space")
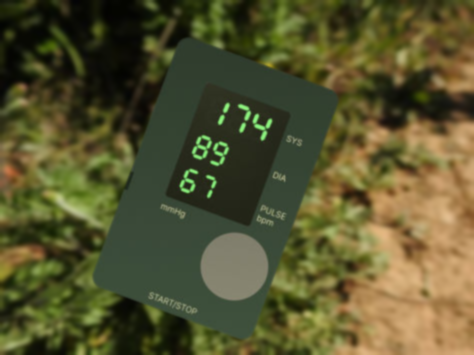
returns 89,mmHg
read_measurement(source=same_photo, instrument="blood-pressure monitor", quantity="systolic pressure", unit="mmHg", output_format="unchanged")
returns 174,mmHg
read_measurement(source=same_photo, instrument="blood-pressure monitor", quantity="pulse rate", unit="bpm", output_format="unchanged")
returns 67,bpm
